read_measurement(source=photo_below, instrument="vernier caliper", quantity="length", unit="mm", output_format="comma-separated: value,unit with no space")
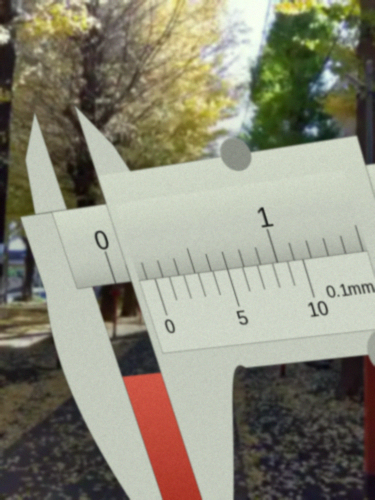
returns 2.5,mm
